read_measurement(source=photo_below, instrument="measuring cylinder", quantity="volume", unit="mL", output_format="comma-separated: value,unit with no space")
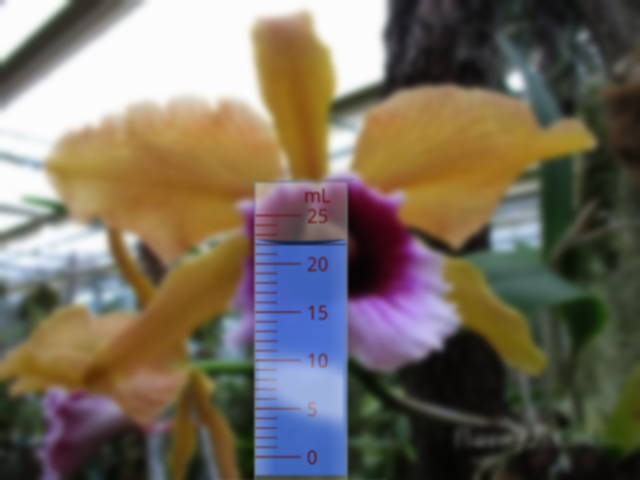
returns 22,mL
